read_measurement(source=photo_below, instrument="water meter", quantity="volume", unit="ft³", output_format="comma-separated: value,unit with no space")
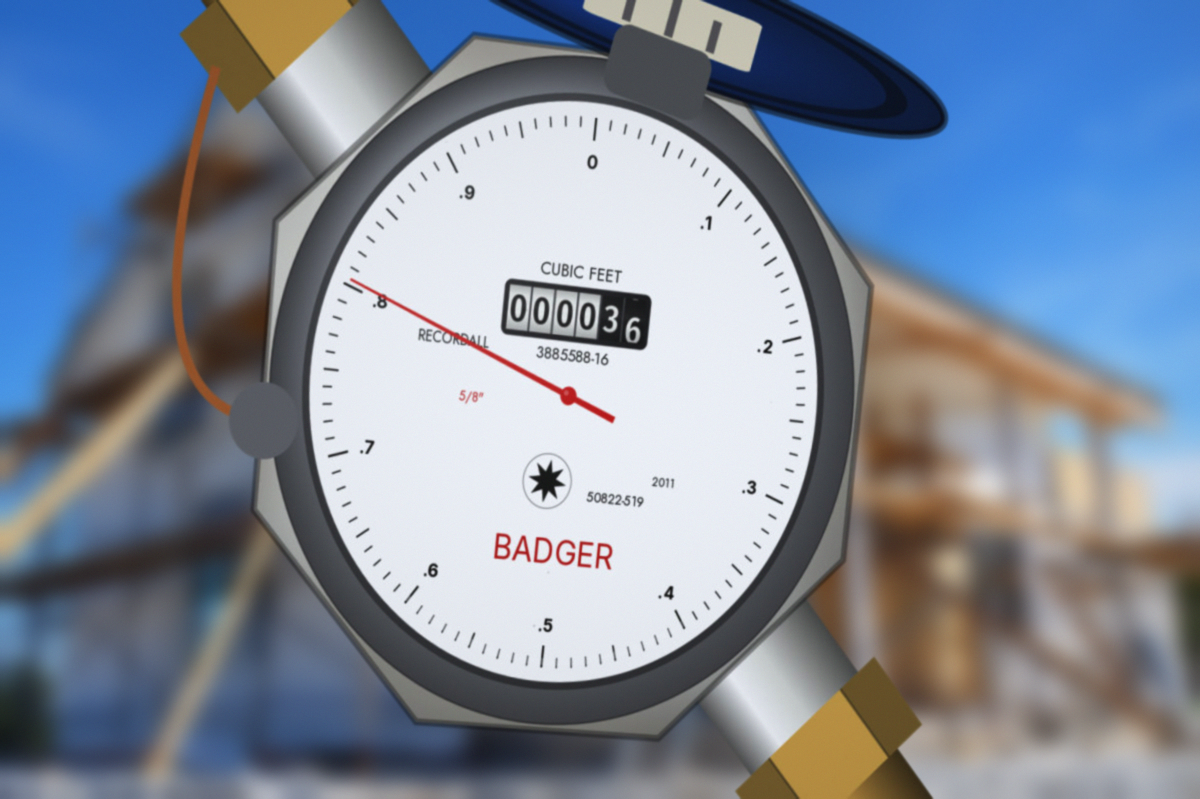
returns 35.80,ft³
